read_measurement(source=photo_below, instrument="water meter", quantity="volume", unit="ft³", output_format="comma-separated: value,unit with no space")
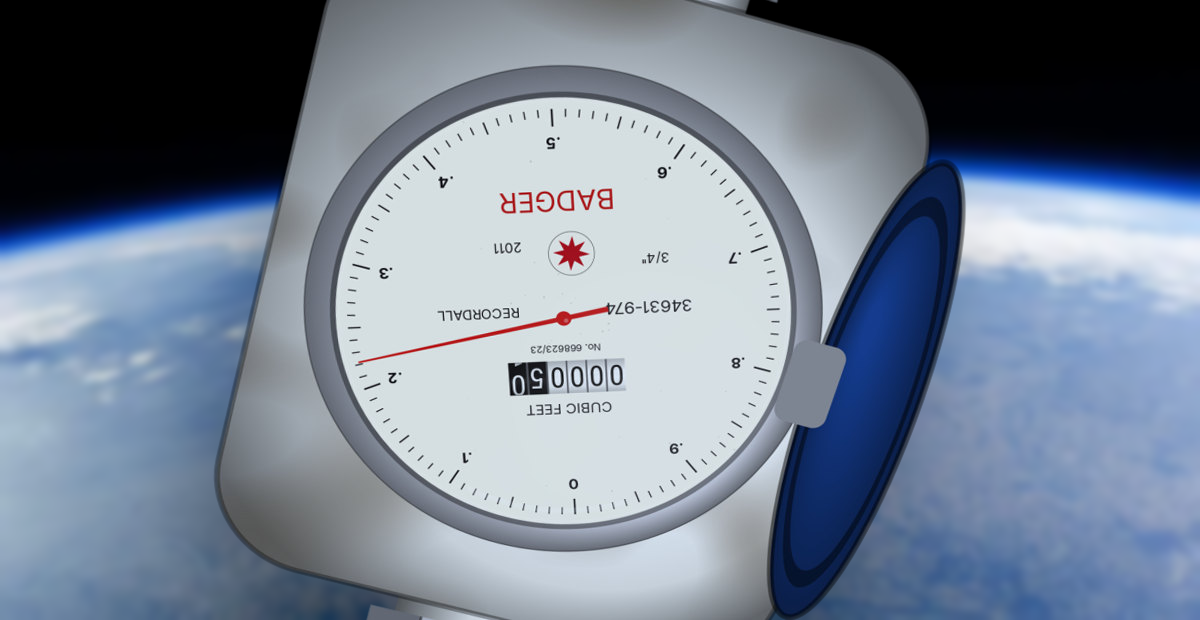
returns 50.22,ft³
